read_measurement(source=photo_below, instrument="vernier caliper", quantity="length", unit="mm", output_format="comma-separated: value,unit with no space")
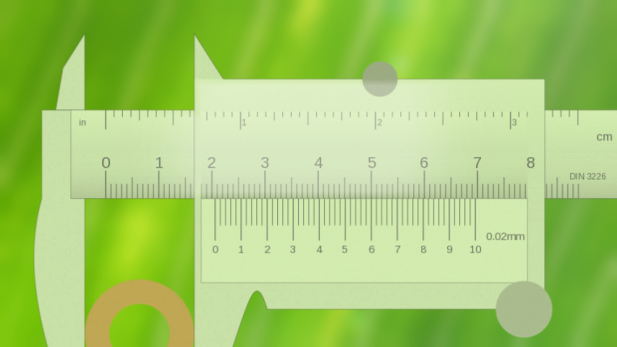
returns 20.6,mm
